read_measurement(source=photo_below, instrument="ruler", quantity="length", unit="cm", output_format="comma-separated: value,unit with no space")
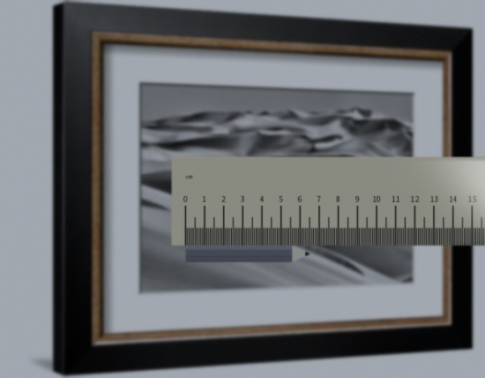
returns 6.5,cm
